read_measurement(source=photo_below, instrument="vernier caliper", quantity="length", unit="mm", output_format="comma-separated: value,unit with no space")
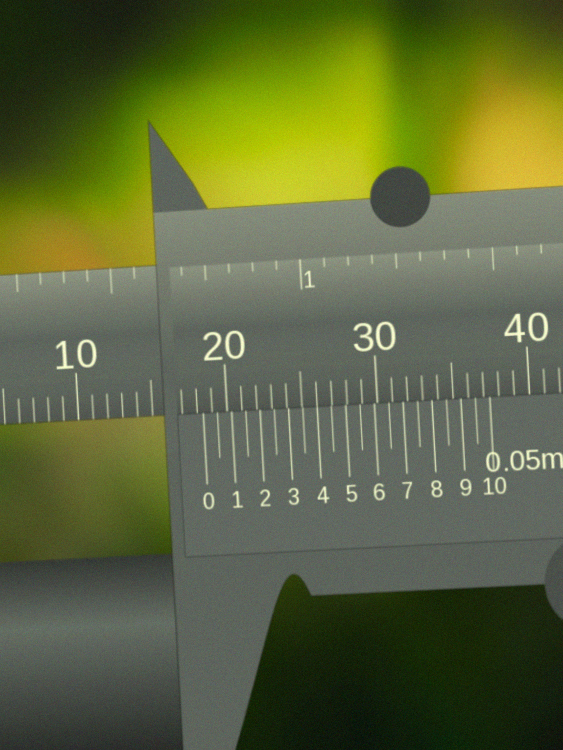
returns 18.4,mm
